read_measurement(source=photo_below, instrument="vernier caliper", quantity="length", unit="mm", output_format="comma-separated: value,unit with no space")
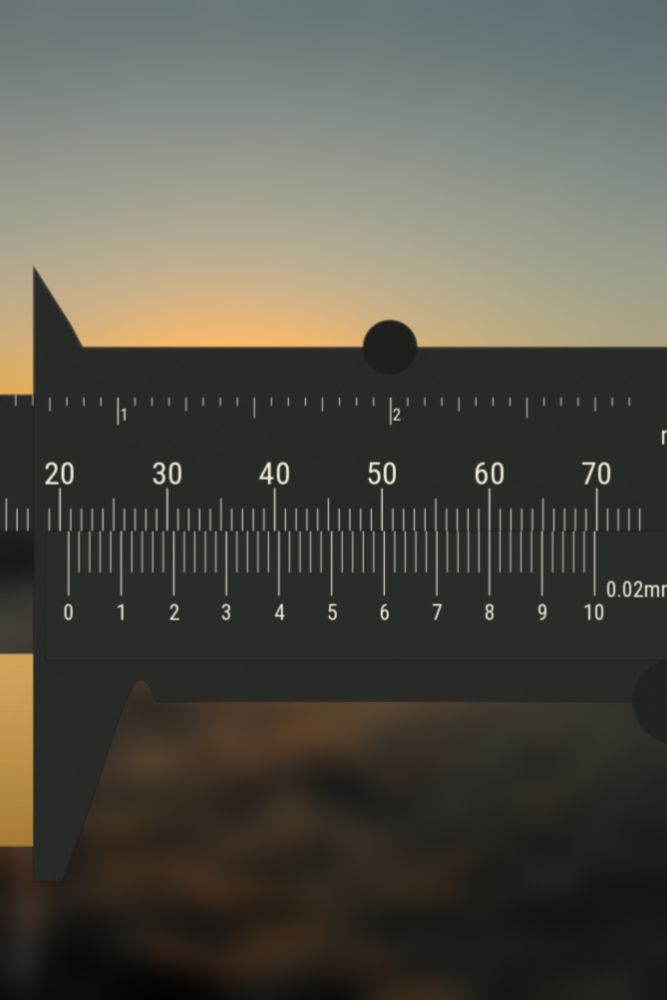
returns 20.8,mm
